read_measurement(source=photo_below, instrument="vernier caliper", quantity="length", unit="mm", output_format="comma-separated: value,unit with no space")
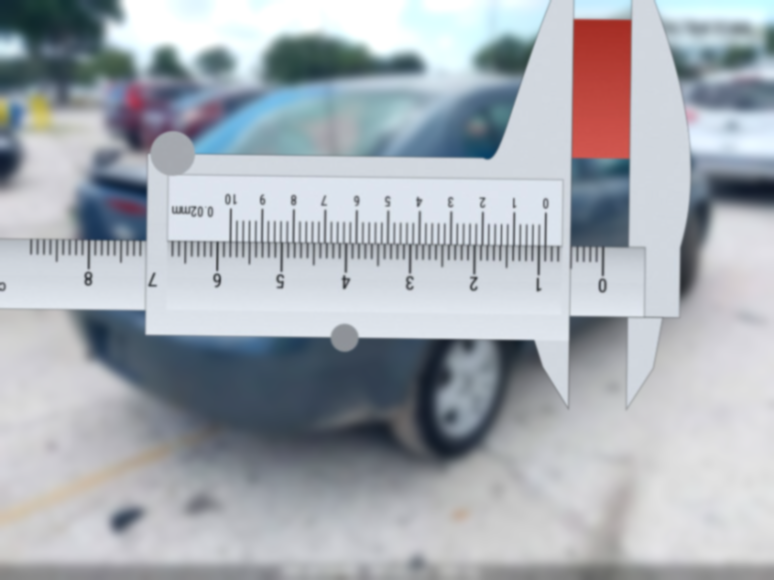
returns 9.0,mm
